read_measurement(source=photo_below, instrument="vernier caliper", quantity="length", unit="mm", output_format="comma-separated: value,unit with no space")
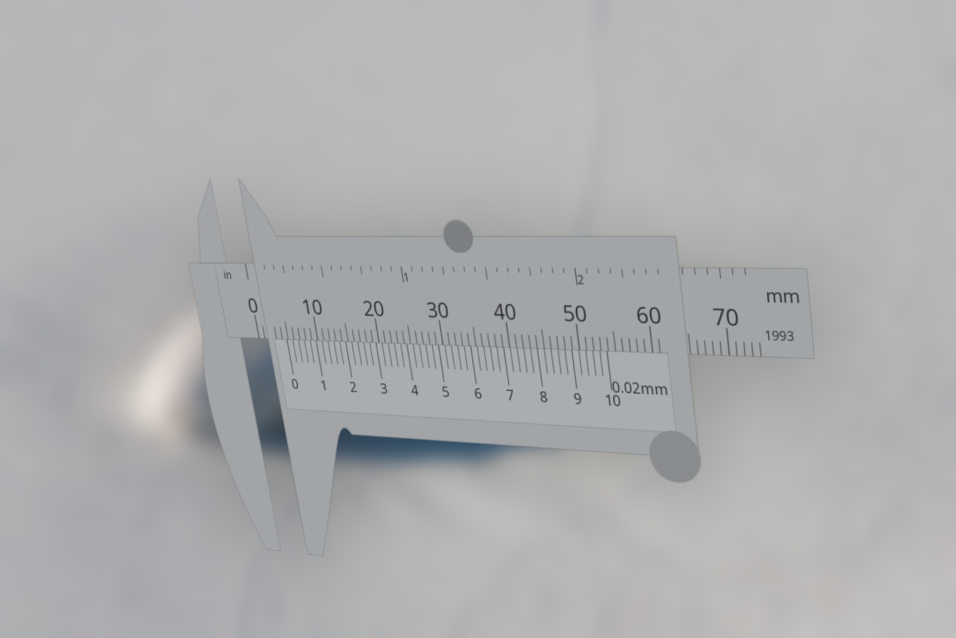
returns 4.8,mm
